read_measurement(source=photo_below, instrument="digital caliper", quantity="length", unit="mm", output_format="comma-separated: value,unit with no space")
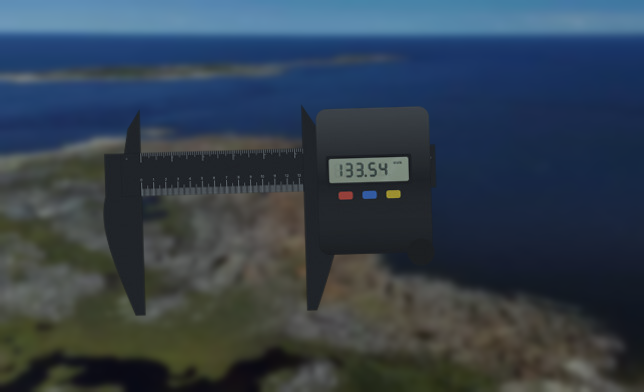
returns 133.54,mm
